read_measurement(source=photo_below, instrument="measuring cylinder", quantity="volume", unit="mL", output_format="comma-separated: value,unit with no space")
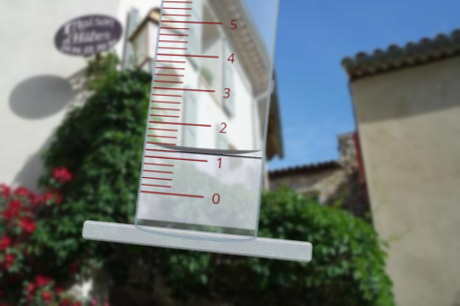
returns 1.2,mL
